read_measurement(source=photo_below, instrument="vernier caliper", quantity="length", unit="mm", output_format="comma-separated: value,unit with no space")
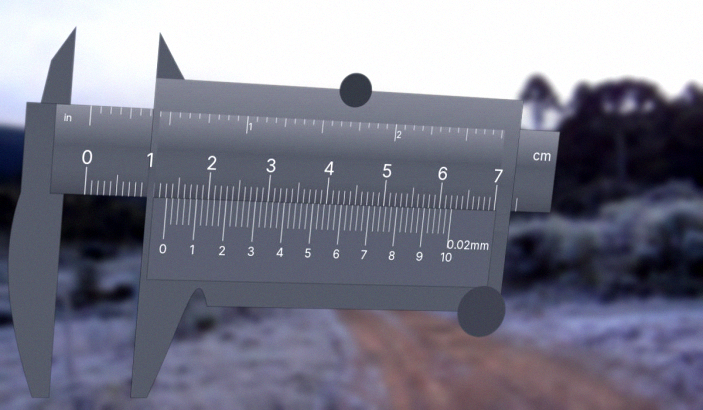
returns 13.2,mm
